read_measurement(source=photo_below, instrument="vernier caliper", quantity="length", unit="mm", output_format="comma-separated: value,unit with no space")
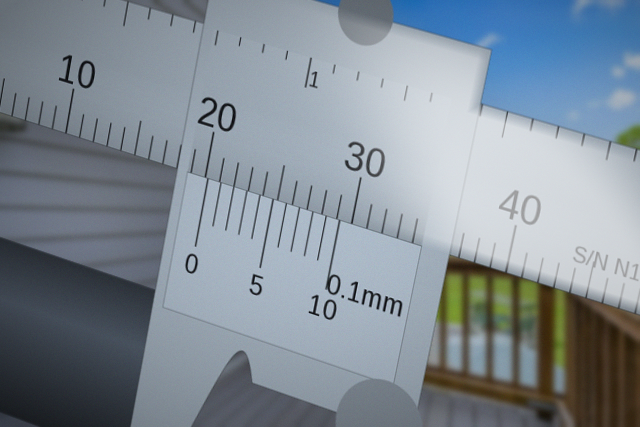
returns 20.2,mm
